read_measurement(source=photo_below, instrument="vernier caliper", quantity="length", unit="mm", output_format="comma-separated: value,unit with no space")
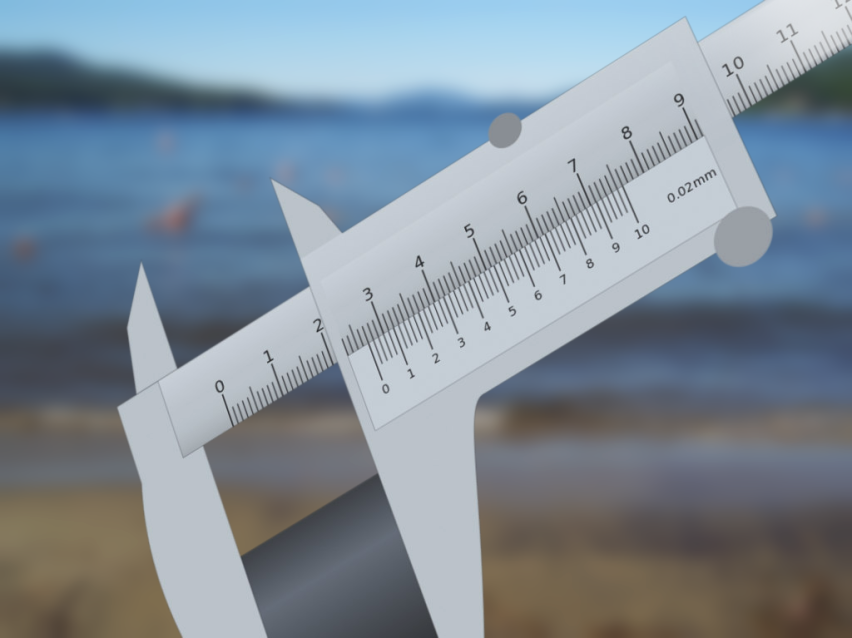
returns 27.0,mm
